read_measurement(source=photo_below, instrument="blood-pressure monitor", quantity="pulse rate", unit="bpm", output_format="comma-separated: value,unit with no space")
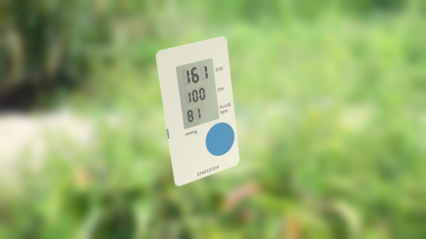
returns 81,bpm
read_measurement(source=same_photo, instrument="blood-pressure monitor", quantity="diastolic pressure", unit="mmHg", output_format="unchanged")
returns 100,mmHg
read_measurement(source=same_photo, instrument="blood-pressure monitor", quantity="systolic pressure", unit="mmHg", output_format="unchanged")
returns 161,mmHg
